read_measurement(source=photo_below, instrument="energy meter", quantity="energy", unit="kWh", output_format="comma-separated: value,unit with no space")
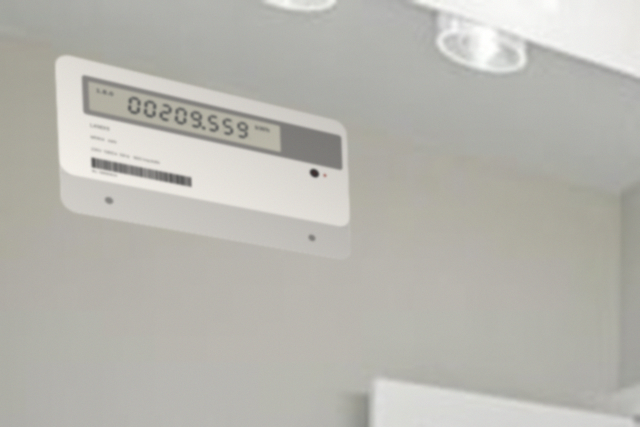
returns 209.559,kWh
